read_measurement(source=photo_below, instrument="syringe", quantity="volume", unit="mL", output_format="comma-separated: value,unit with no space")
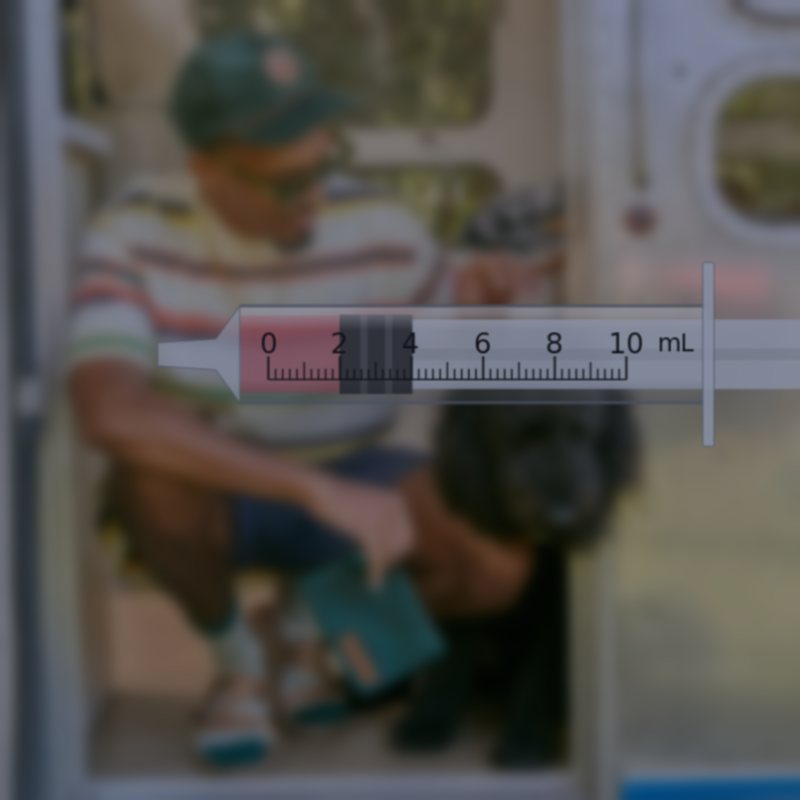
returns 2,mL
